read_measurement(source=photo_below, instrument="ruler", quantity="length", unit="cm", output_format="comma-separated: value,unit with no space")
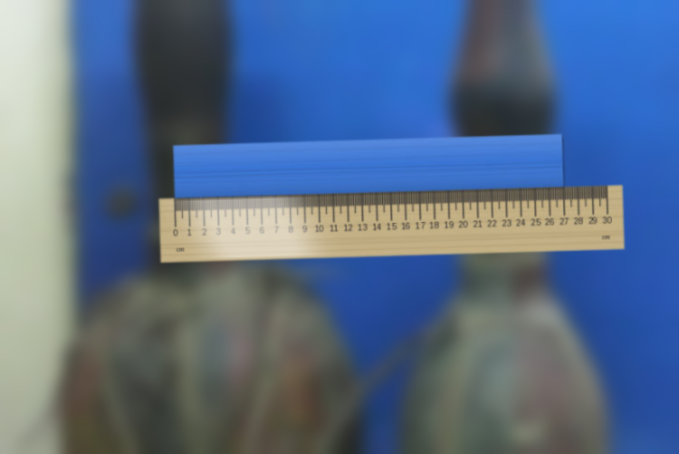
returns 27,cm
